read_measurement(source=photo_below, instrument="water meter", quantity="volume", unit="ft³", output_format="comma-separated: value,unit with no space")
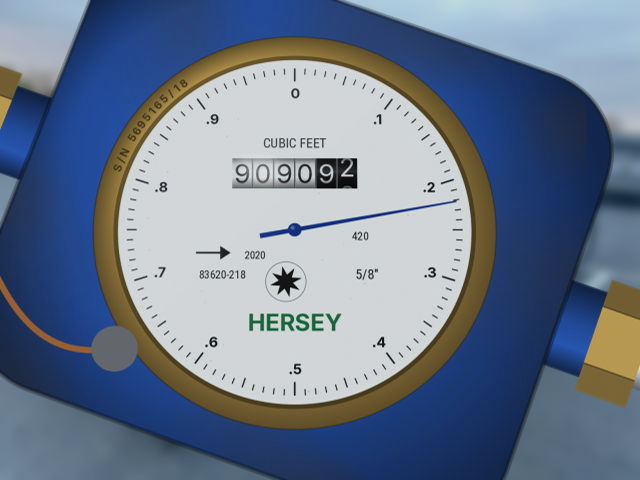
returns 909092.22,ft³
